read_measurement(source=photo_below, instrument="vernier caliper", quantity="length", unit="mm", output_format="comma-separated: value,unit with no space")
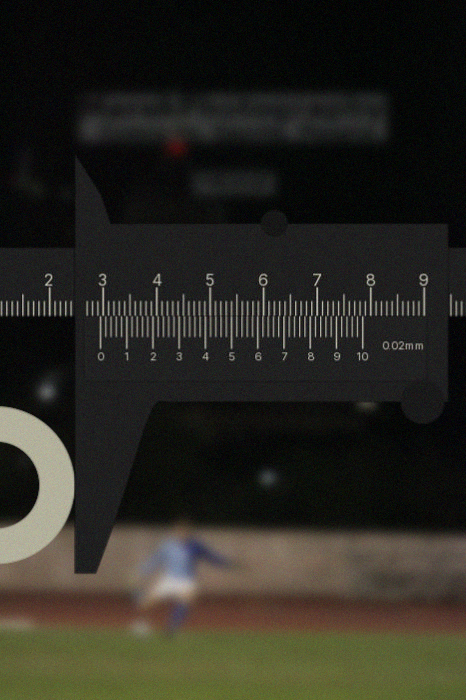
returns 29.5,mm
